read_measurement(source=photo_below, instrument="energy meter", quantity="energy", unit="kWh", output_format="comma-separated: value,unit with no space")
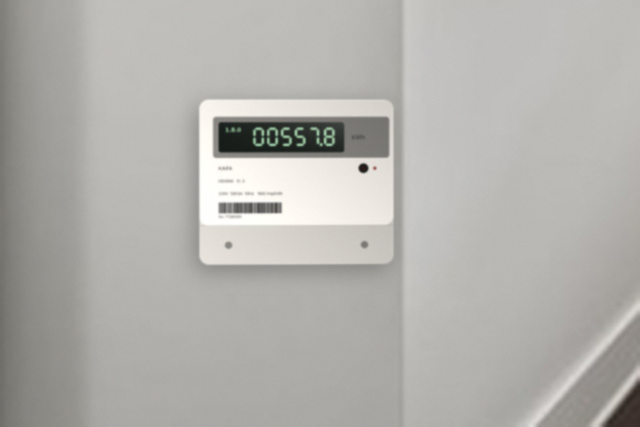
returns 557.8,kWh
